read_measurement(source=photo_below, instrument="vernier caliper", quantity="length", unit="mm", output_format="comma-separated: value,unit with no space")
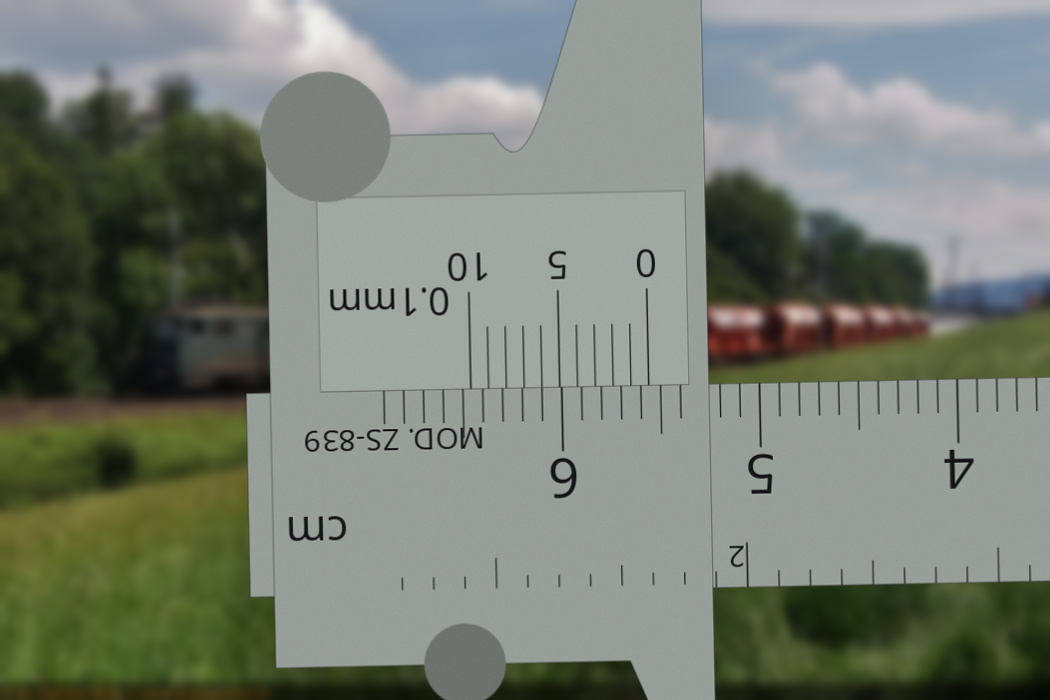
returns 55.6,mm
